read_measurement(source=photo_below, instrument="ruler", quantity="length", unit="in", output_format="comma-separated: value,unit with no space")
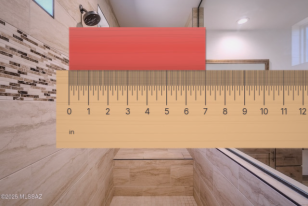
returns 7,in
